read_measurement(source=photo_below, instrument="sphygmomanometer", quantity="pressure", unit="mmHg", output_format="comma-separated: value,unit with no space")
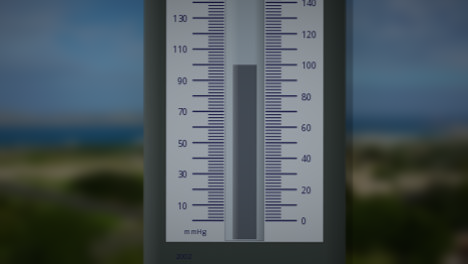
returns 100,mmHg
